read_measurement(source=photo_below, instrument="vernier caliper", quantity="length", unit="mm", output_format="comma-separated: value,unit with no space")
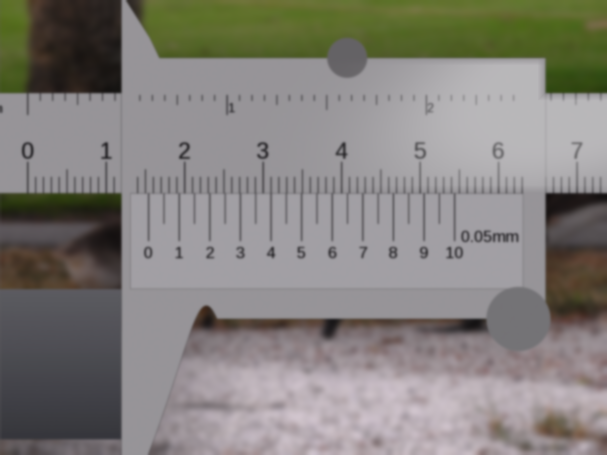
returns 15.4,mm
